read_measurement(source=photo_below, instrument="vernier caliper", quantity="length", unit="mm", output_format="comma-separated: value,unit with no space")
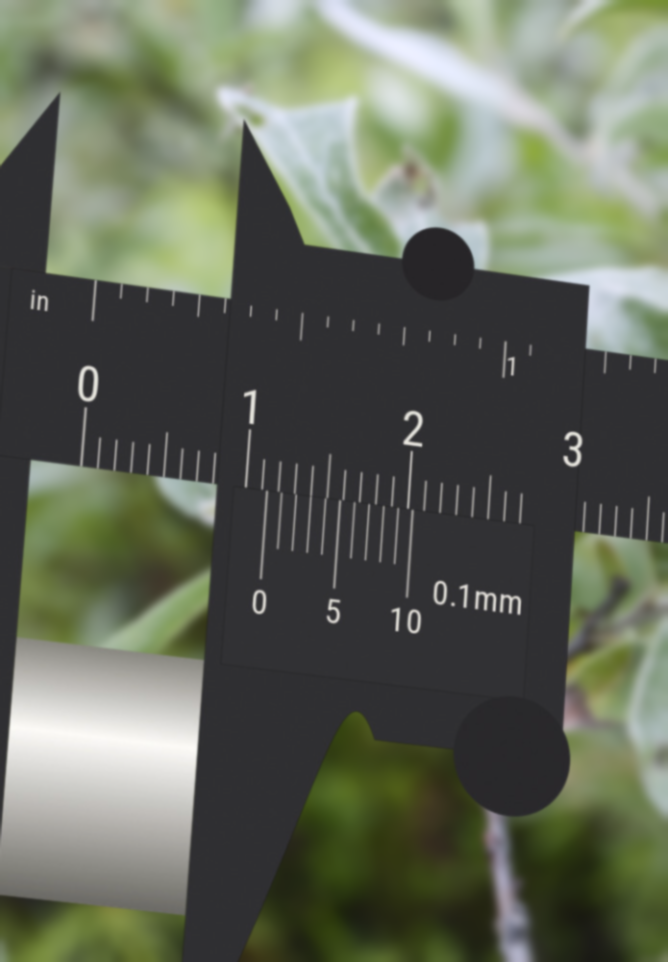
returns 11.3,mm
